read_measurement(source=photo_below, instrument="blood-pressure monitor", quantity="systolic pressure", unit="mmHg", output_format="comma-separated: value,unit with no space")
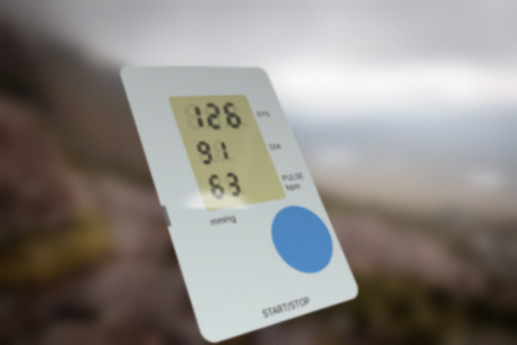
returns 126,mmHg
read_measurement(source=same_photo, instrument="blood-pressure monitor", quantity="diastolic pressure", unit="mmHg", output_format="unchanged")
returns 91,mmHg
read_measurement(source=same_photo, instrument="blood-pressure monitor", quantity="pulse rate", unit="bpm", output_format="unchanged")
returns 63,bpm
